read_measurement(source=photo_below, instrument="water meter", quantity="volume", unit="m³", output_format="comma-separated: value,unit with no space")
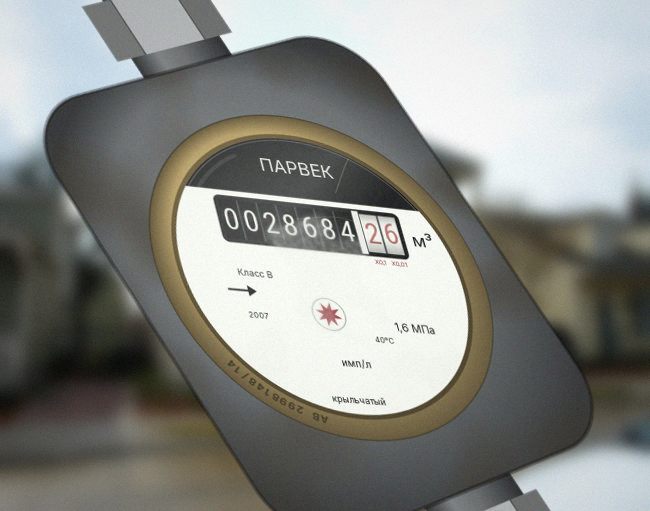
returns 28684.26,m³
